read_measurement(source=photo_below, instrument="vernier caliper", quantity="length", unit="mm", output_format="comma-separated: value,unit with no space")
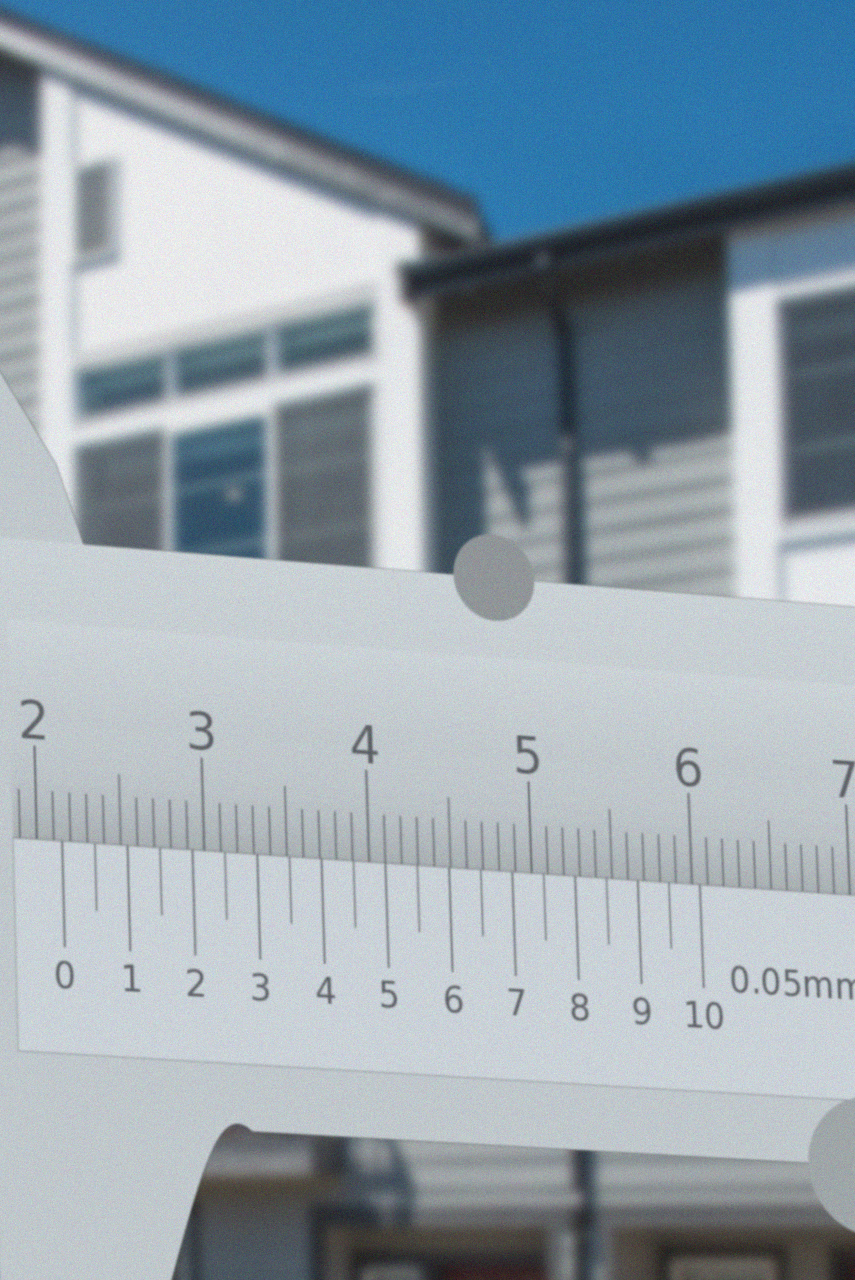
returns 21.5,mm
